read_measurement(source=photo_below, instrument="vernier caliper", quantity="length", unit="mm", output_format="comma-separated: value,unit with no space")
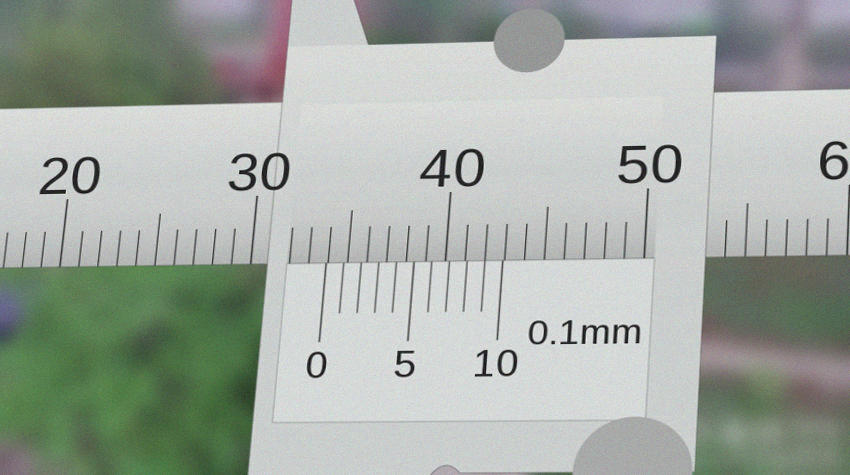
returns 33.9,mm
